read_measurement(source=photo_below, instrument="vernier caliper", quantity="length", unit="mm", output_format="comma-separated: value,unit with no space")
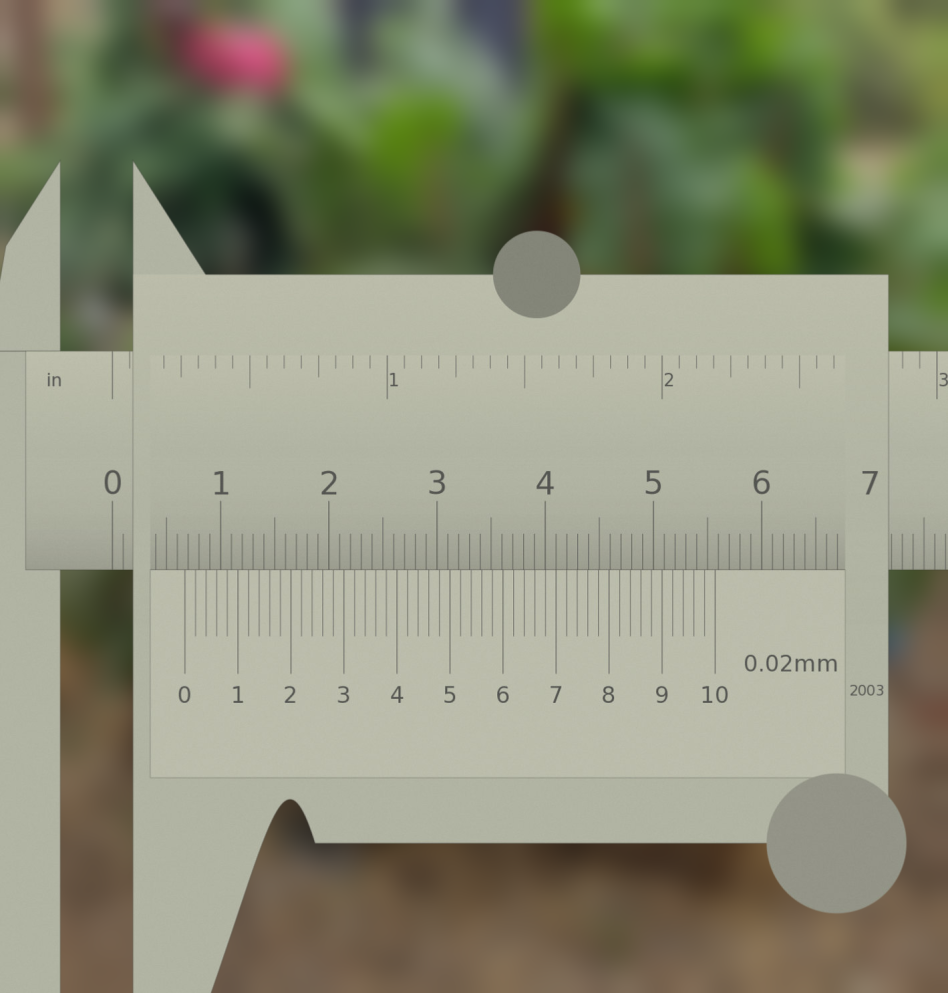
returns 6.7,mm
